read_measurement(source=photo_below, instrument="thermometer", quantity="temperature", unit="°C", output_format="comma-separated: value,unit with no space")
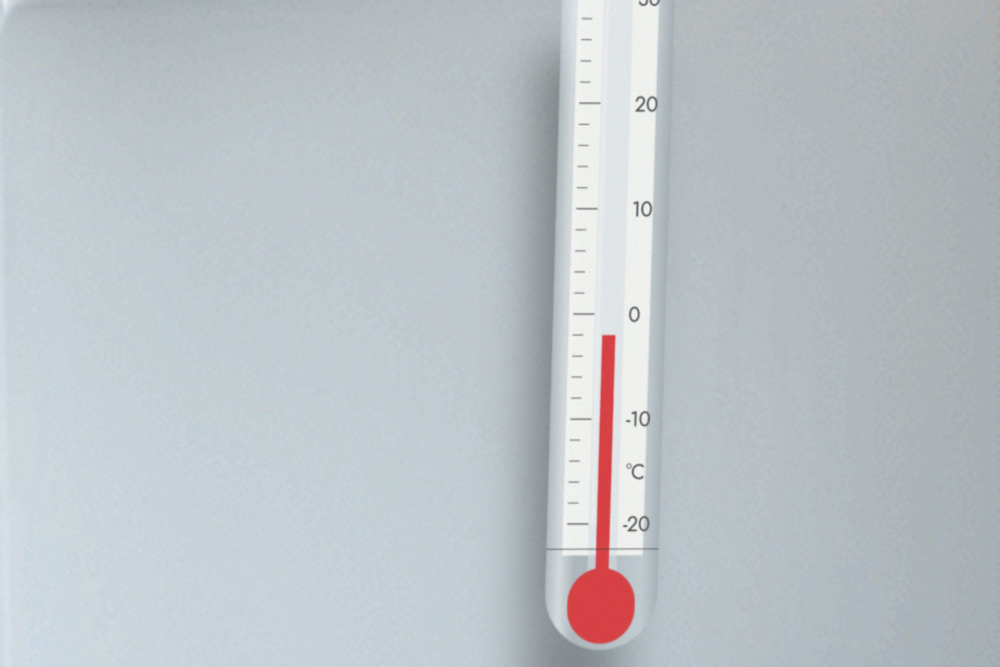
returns -2,°C
